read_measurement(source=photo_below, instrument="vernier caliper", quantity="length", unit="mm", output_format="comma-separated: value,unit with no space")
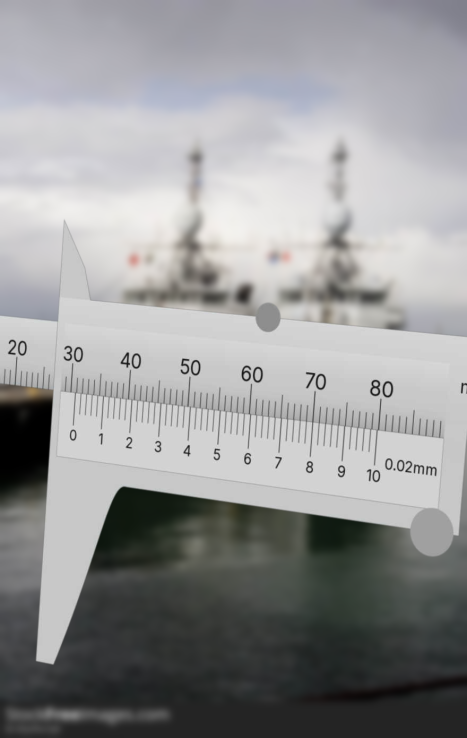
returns 30.8,mm
